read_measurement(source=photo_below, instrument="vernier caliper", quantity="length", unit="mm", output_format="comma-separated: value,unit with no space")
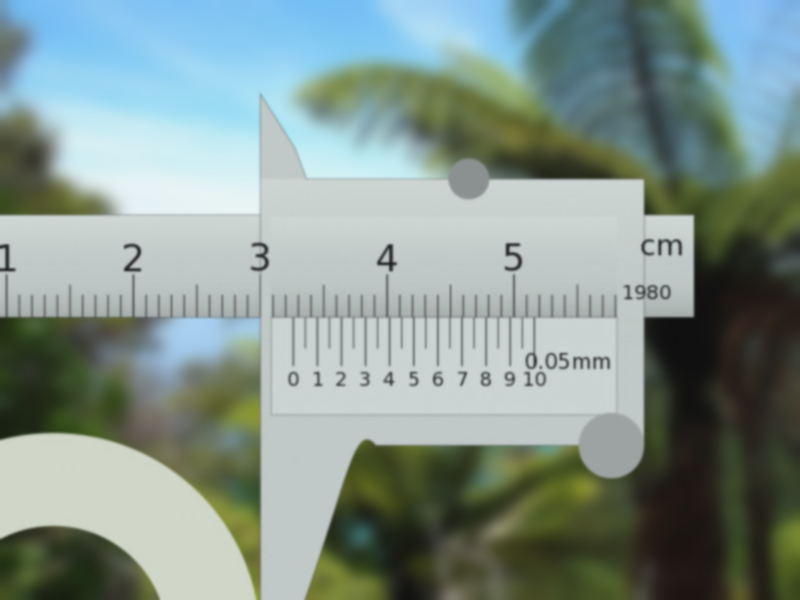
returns 32.6,mm
